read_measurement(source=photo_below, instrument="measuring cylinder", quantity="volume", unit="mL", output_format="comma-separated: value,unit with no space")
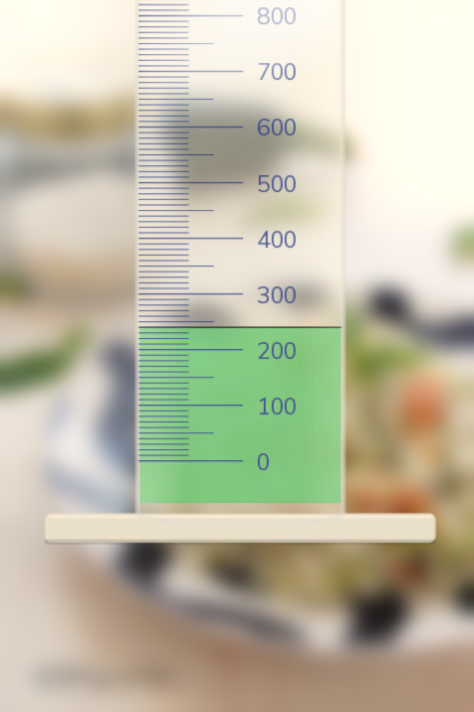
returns 240,mL
